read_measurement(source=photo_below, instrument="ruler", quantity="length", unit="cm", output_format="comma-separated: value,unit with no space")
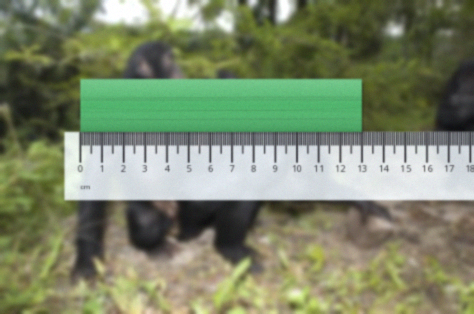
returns 13,cm
